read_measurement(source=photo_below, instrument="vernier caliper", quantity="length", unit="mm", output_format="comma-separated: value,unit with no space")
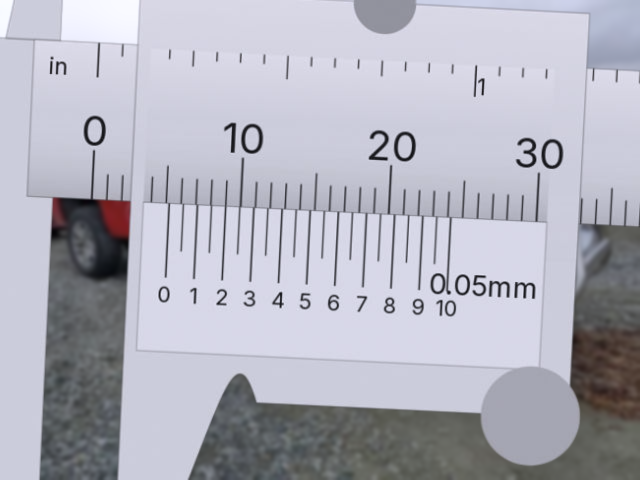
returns 5.2,mm
